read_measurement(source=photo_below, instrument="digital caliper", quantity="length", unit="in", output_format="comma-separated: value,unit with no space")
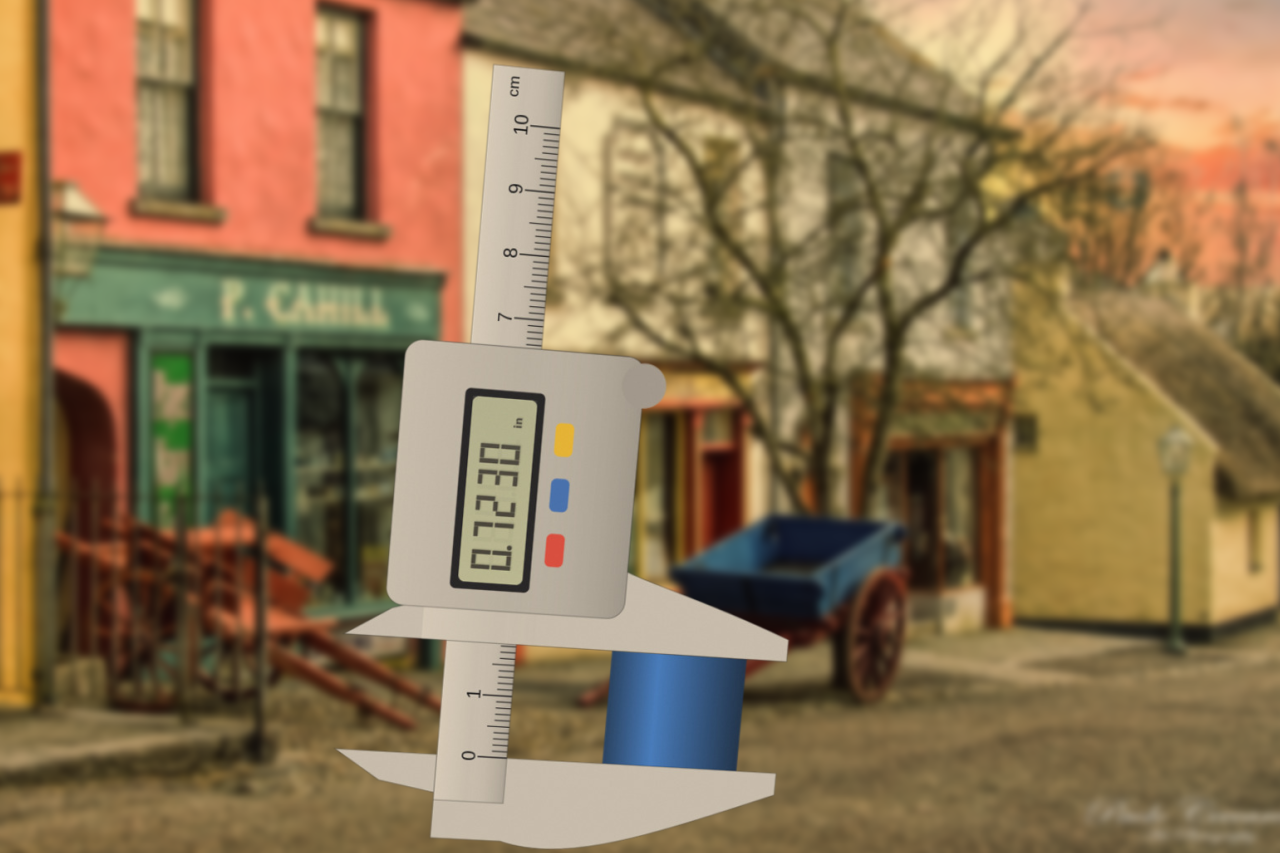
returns 0.7230,in
